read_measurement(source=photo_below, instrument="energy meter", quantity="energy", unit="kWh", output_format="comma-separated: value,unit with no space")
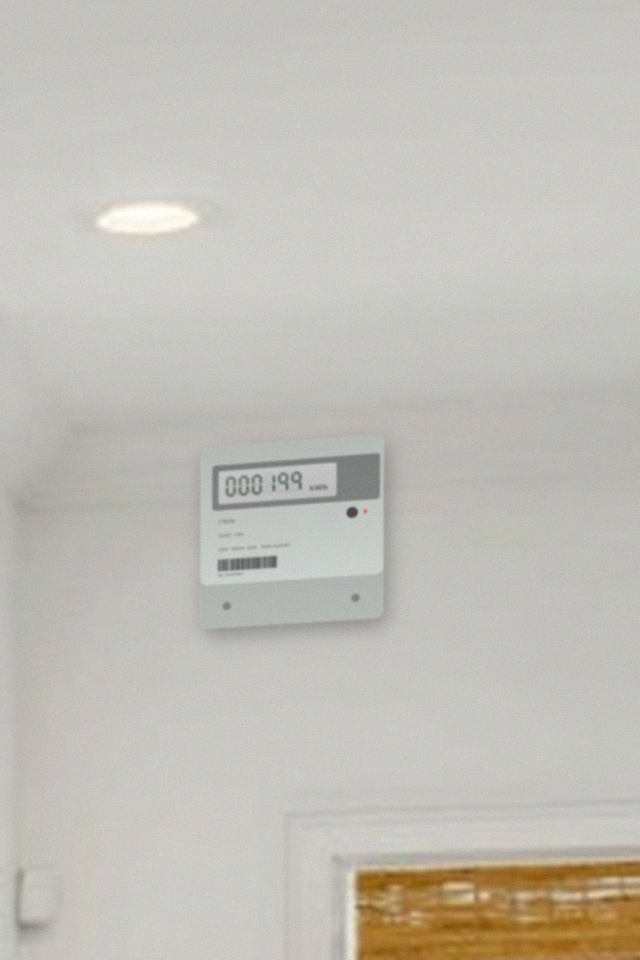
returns 199,kWh
